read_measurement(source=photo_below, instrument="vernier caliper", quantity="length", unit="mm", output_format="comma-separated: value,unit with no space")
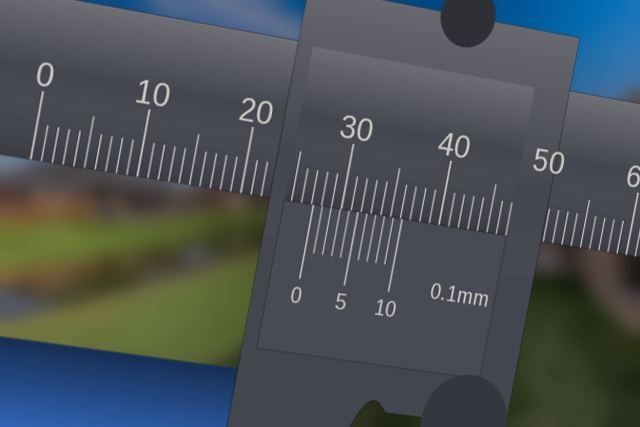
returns 27.2,mm
